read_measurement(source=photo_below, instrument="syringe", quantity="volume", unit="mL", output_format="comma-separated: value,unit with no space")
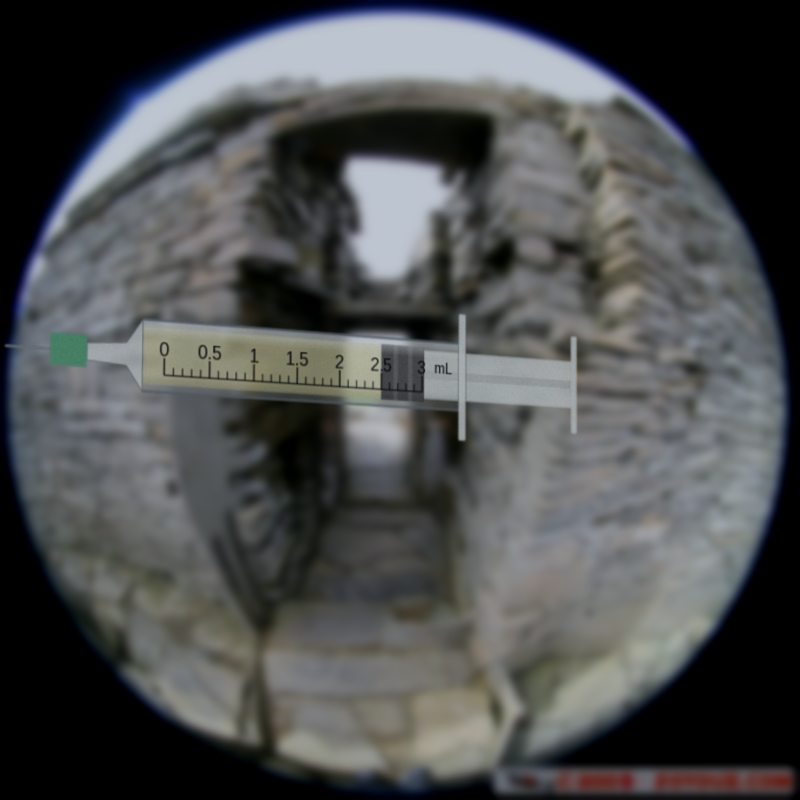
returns 2.5,mL
